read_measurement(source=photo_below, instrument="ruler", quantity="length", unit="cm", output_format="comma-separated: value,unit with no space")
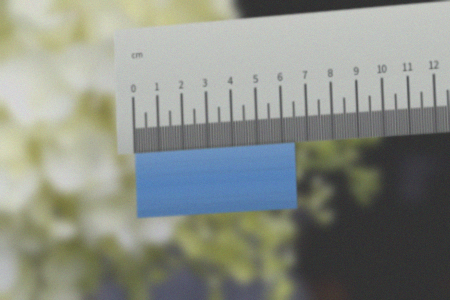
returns 6.5,cm
